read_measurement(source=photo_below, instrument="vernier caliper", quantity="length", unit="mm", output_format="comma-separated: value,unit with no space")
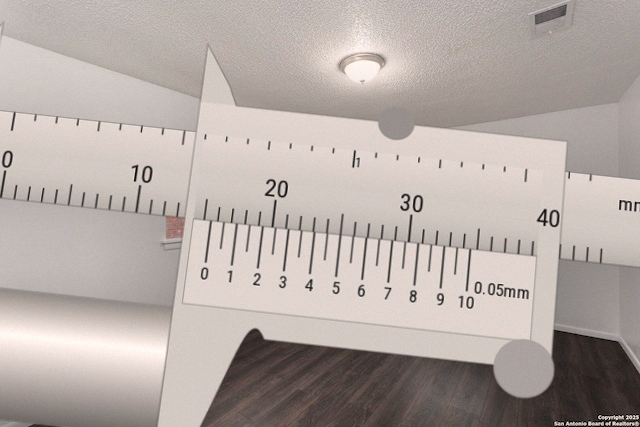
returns 15.5,mm
